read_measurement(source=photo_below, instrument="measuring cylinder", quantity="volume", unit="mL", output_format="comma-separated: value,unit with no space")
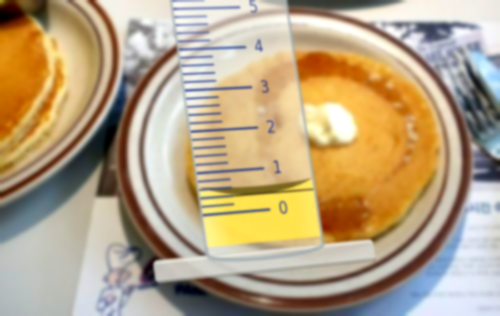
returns 0.4,mL
